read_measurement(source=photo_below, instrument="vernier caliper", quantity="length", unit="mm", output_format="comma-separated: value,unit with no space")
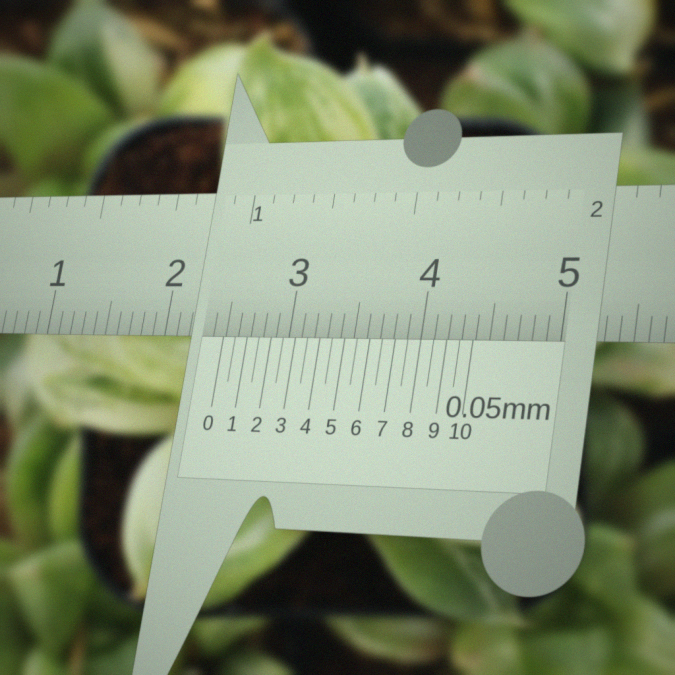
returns 24.8,mm
